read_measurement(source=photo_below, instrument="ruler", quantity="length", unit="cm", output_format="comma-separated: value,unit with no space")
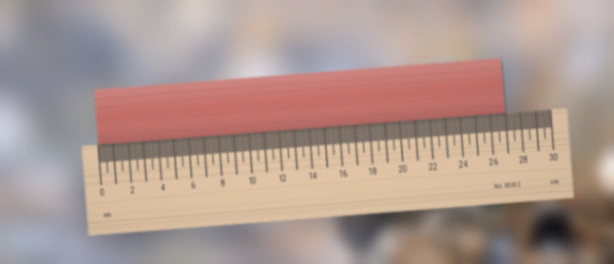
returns 27,cm
